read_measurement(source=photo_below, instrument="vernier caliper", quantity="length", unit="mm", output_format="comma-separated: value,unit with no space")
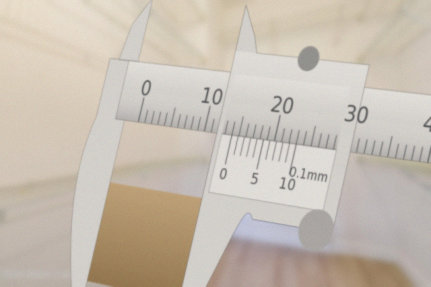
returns 14.0,mm
